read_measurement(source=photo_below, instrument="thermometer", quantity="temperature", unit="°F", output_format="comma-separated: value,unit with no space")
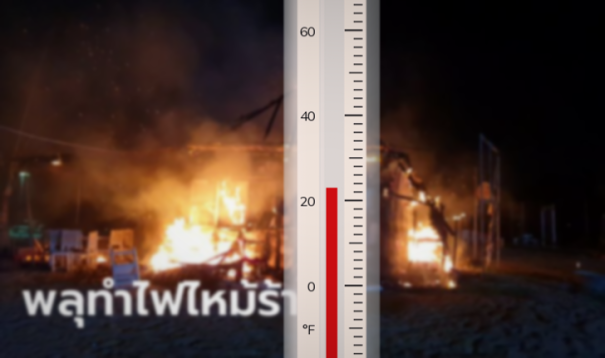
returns 23,°F
